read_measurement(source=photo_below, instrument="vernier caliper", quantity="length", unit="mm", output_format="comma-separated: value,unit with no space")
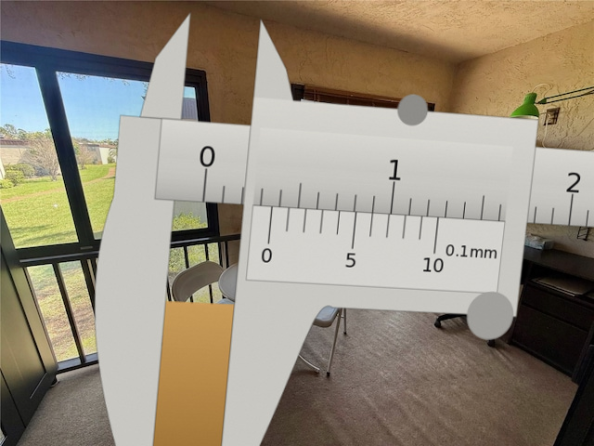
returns 3.6,mm
